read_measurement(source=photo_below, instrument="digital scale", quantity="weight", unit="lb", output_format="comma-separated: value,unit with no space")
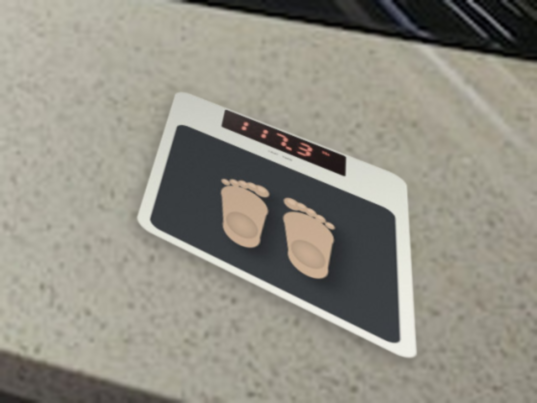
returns 117.3,lb
